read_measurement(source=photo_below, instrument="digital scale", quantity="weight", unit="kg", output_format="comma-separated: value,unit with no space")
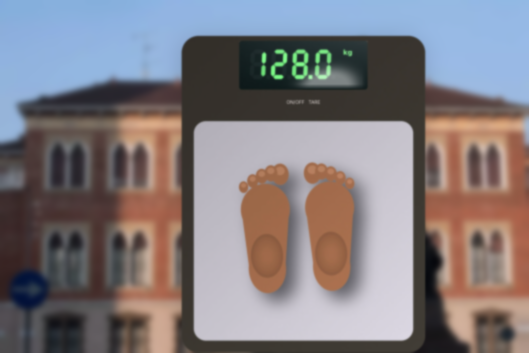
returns 128.0,kg
